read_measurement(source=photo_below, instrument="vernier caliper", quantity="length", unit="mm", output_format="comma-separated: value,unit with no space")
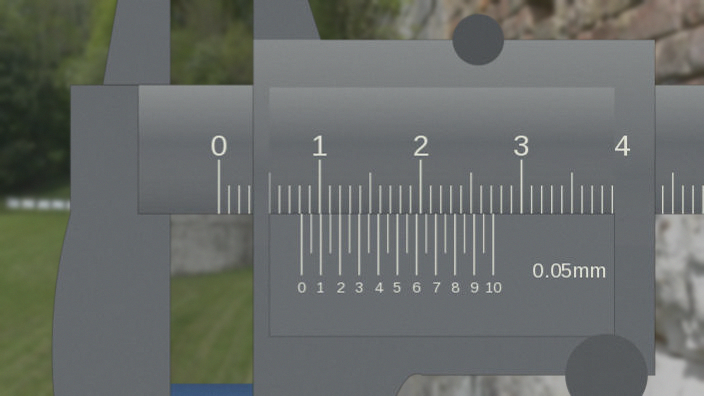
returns 8.2,mm
